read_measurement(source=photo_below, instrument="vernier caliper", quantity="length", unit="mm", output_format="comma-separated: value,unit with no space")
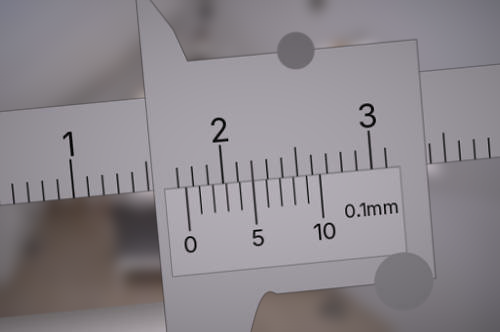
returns 17.5,mm
